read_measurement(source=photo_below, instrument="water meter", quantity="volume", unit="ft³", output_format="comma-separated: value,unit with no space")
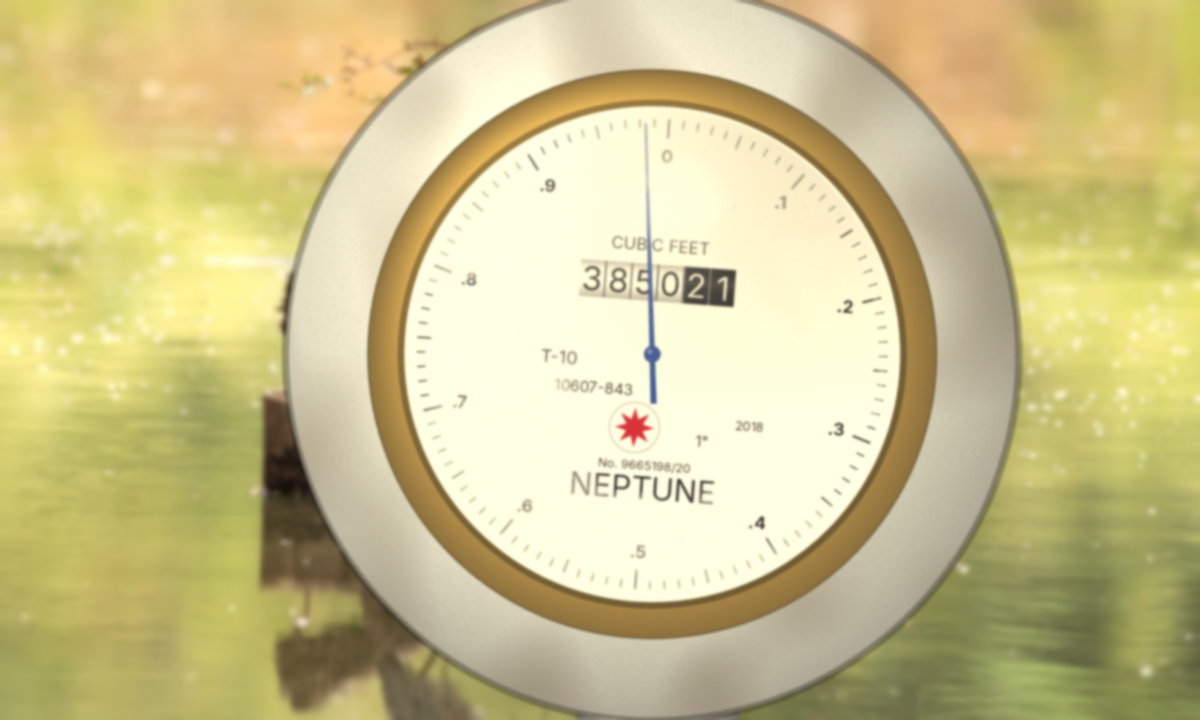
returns 385020.98,ft³
